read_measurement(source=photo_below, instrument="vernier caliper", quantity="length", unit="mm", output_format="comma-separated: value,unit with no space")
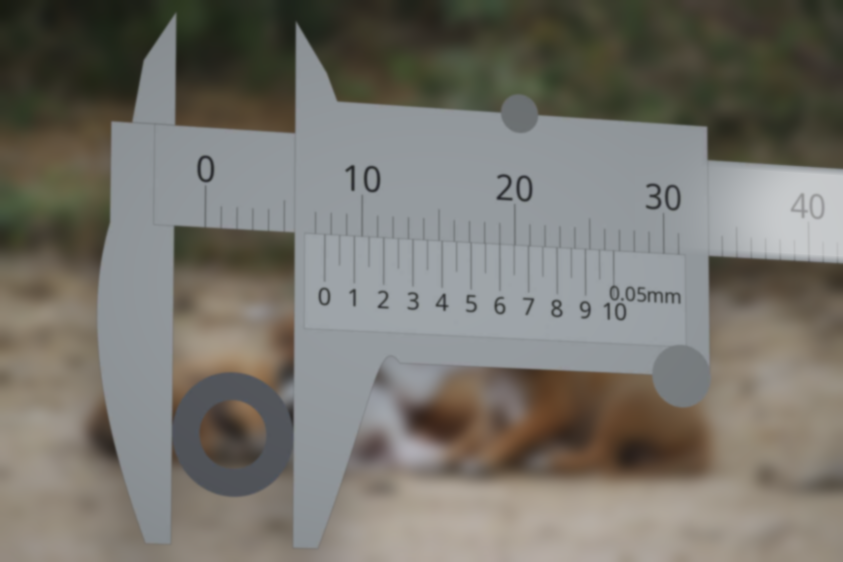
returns 7.6,mm
